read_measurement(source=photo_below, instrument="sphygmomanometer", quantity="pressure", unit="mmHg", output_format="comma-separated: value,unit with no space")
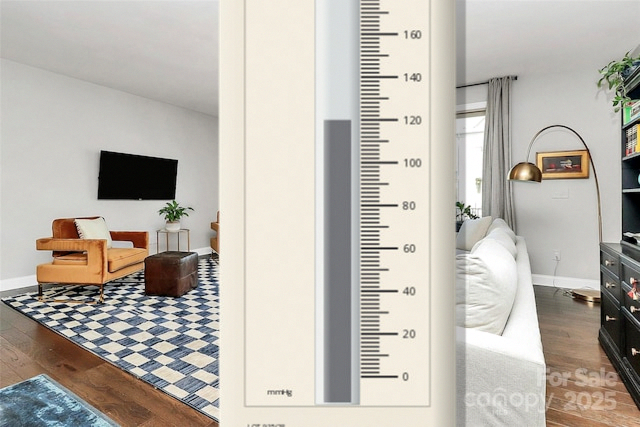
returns 120,mmHg
